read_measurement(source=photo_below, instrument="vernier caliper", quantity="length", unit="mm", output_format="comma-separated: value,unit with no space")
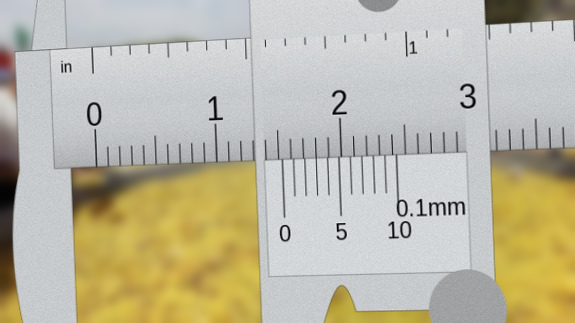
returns 15.3,mm
